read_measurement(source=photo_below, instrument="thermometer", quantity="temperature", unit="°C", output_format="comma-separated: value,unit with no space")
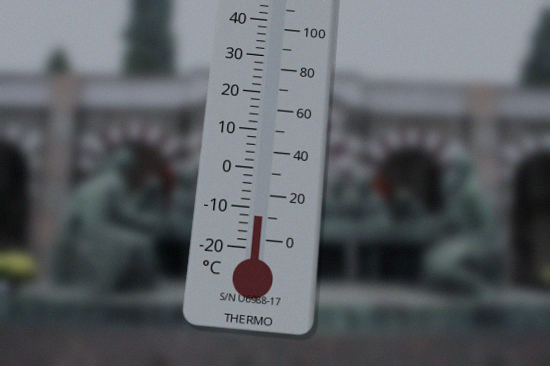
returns -12,°C
